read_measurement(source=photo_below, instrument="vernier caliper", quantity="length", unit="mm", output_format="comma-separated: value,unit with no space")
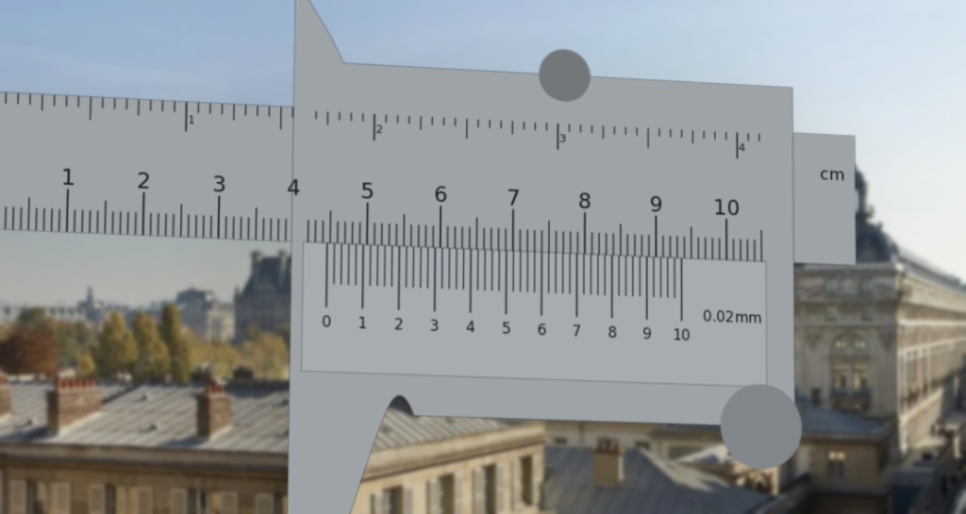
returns 44.6,mm
